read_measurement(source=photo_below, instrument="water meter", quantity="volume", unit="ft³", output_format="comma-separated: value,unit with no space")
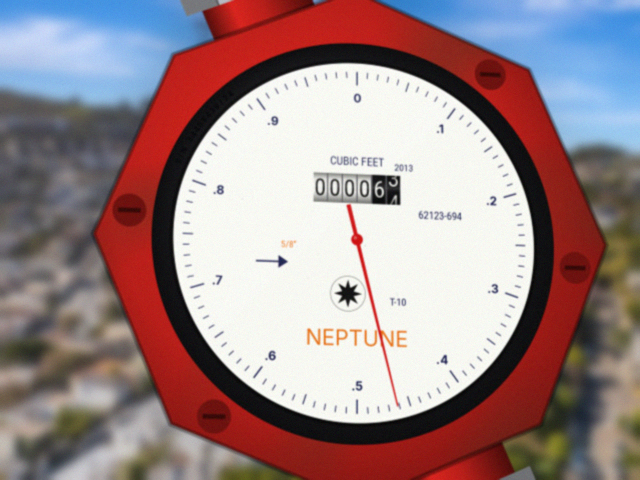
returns 63.46,ft³
